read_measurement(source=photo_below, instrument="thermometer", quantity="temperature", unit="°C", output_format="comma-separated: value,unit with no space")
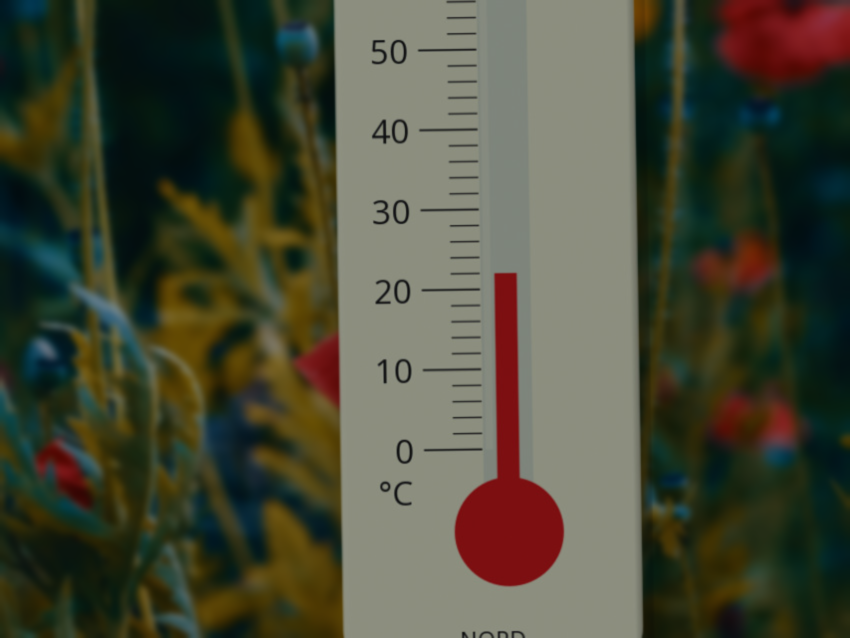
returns 22,°C
